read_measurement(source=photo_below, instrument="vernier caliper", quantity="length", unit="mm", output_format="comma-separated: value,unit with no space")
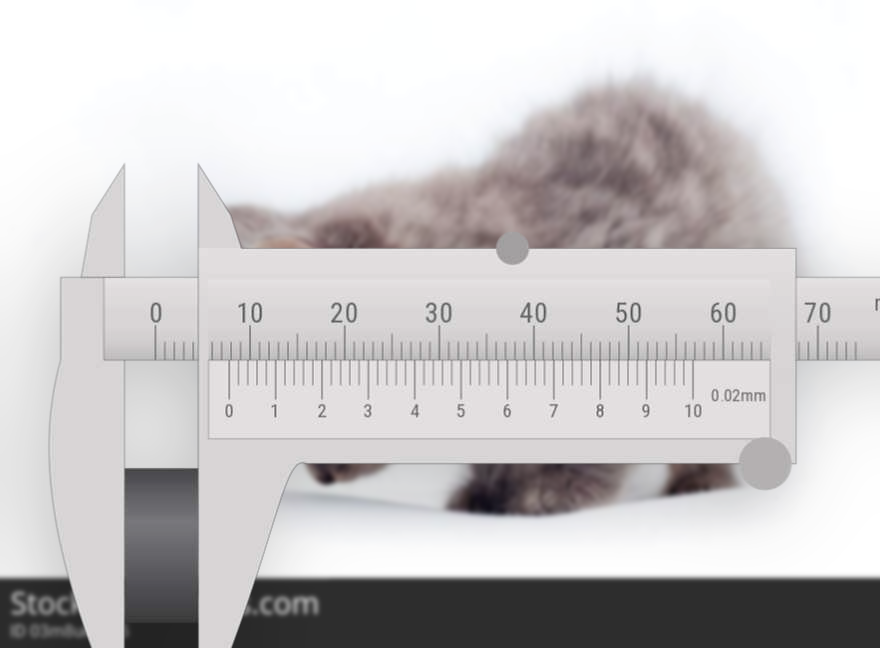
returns 7.8,mm
